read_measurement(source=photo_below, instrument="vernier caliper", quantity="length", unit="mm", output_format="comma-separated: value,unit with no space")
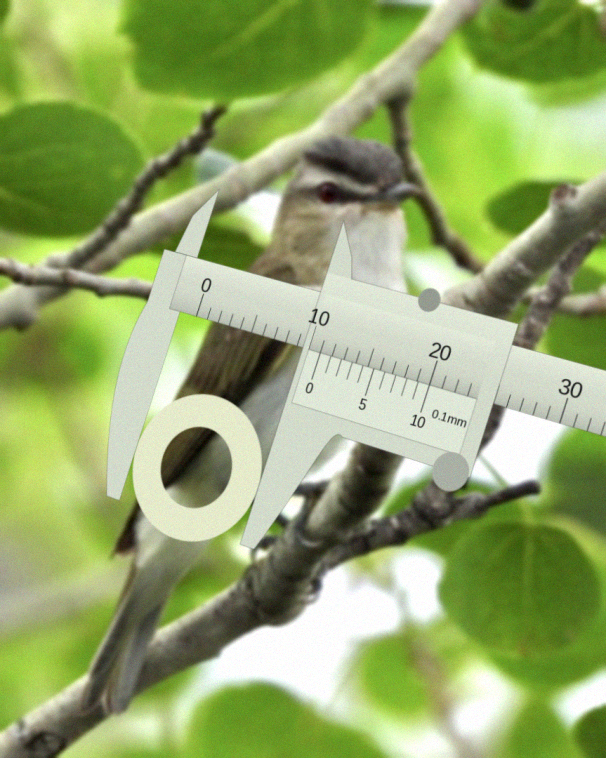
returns 11.0,mm
